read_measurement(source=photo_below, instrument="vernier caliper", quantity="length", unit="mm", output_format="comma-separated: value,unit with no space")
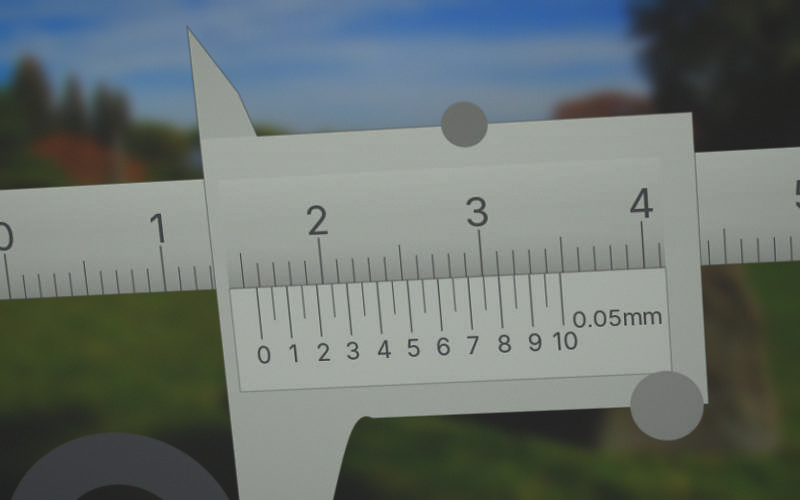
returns 15.8,mm
